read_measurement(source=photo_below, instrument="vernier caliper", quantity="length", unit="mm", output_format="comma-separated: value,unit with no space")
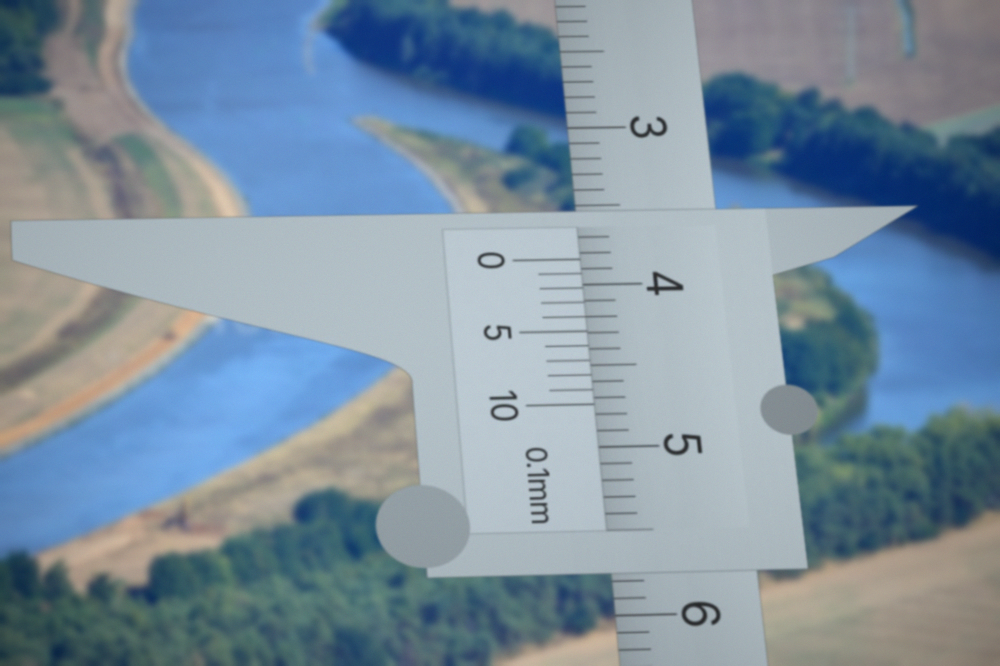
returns 38.4,mm
